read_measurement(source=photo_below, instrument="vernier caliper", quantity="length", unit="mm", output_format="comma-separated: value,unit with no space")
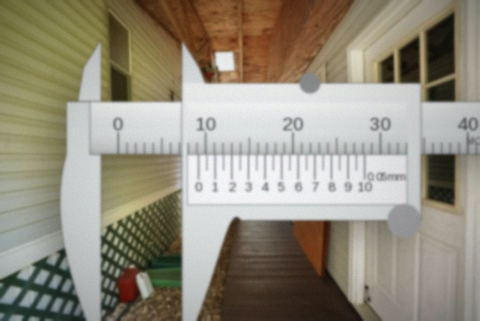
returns 9.2,mm
